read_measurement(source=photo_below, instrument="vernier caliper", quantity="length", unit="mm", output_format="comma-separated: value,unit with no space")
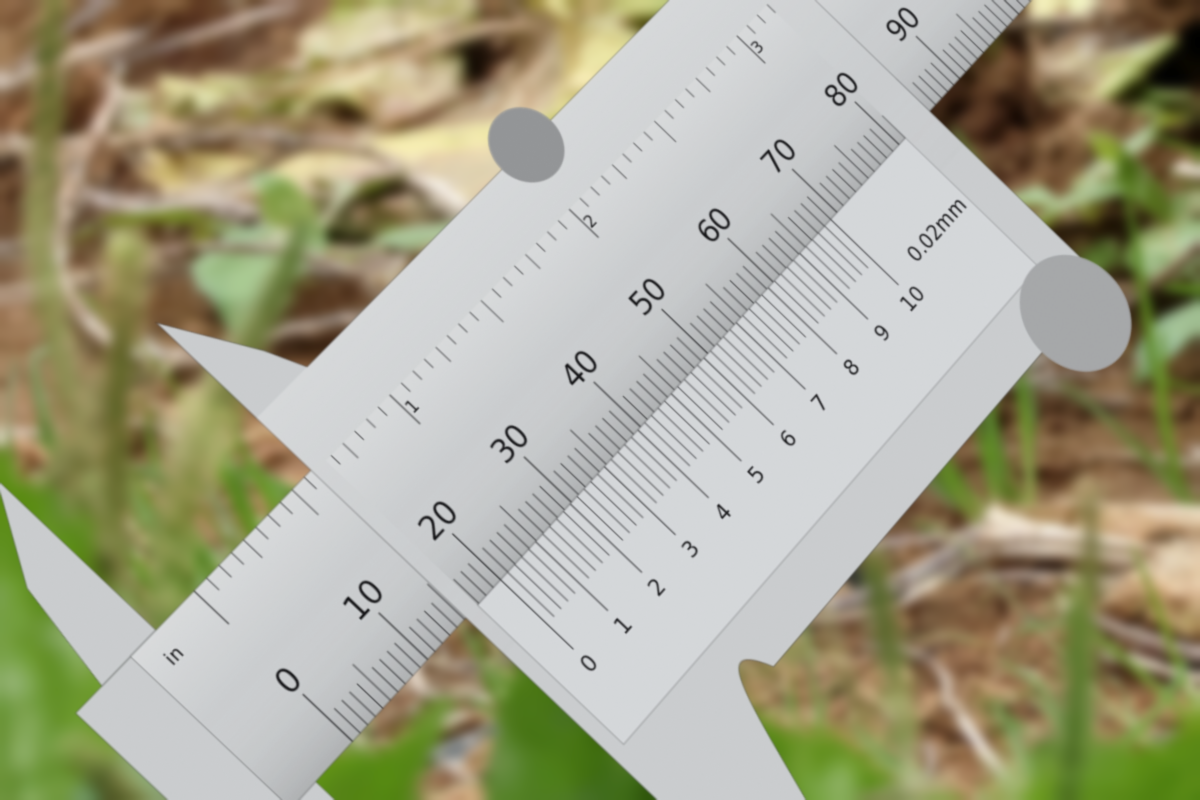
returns 20.0,mm
